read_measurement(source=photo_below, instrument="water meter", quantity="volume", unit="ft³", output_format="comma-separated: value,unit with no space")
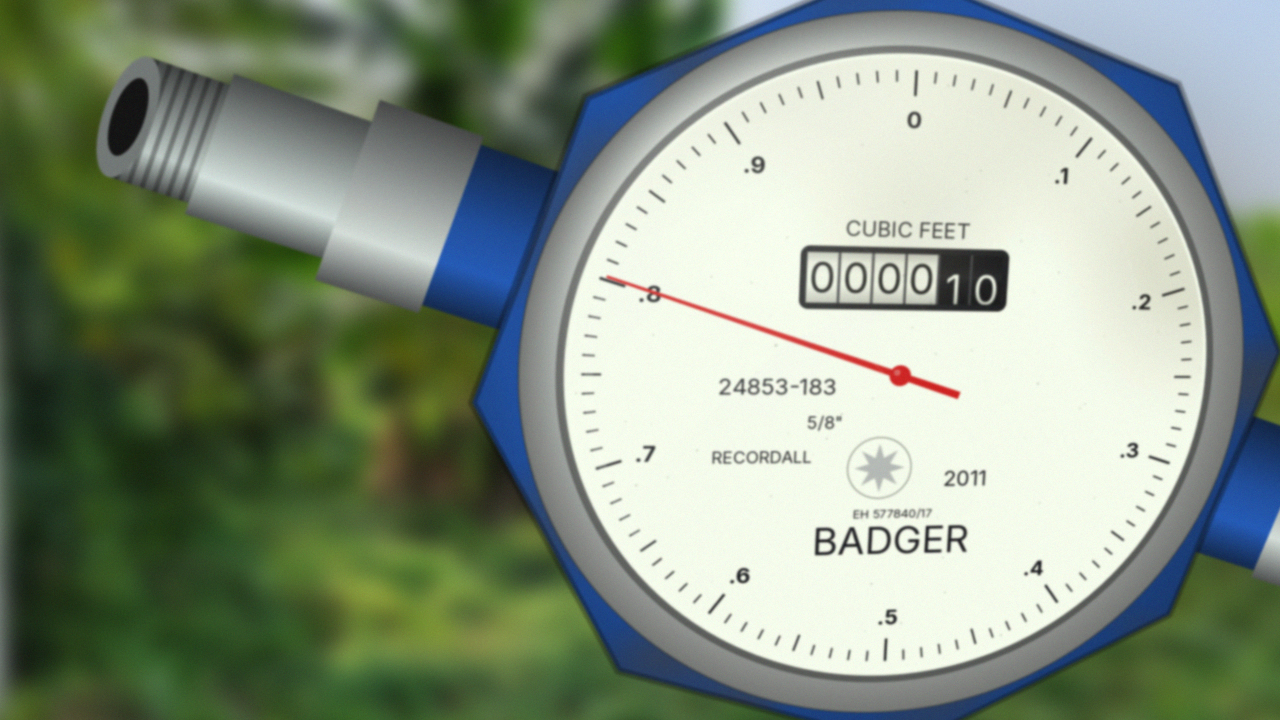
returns 9.80,ft³
